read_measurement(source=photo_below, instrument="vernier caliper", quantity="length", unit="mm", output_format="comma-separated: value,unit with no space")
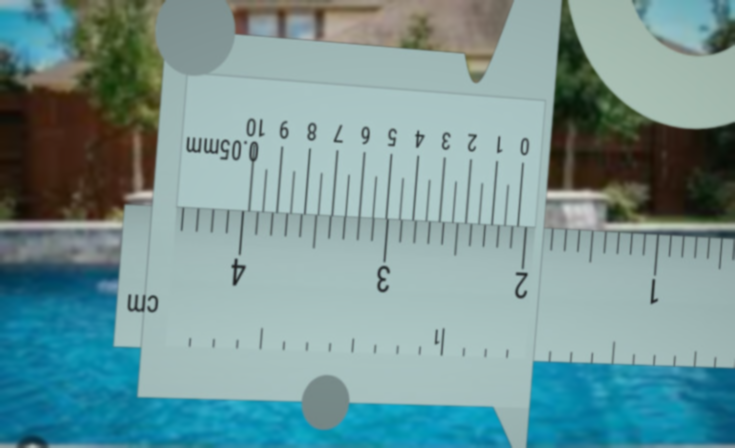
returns 20.6,mm
